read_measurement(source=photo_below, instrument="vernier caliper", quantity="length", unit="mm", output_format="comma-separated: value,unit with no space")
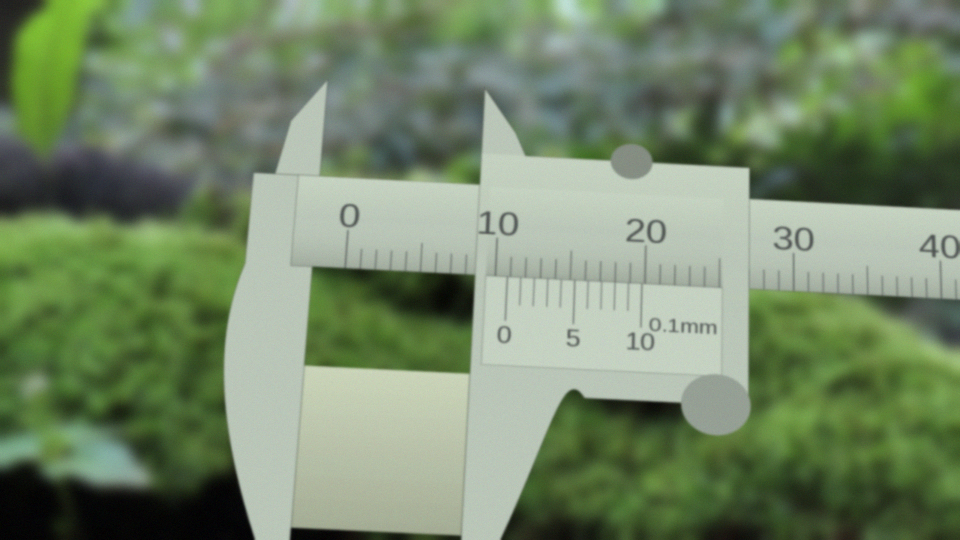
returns 10.8,mm
